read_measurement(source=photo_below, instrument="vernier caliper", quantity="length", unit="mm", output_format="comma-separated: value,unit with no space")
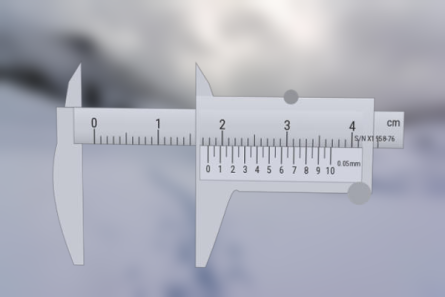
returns 17.8,mm
